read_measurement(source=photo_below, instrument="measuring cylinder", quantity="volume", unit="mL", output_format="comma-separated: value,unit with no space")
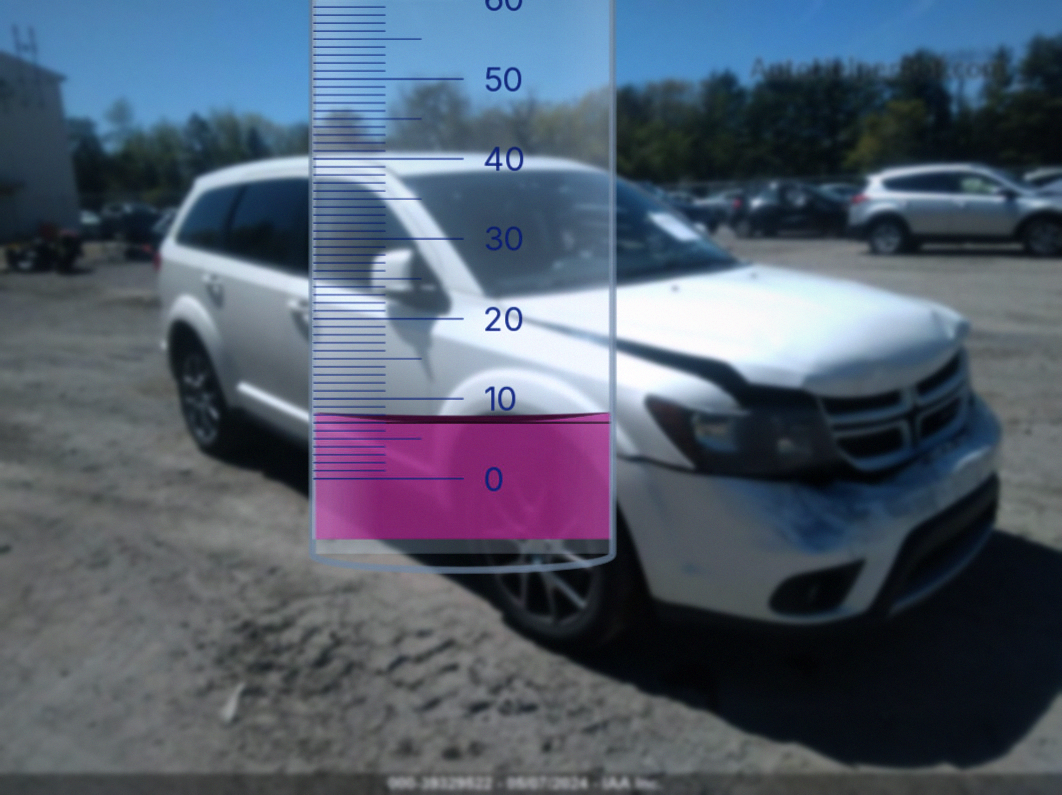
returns 7,mL
